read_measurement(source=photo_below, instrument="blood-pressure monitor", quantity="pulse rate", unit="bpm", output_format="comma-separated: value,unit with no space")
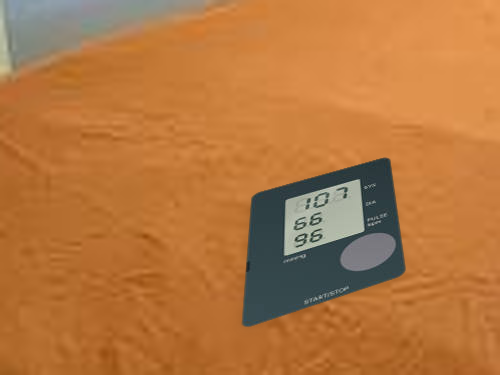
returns 96,bpm
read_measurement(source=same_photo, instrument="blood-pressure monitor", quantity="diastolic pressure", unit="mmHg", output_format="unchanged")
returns 66,mmHg
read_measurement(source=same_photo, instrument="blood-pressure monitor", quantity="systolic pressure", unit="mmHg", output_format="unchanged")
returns 107,mmHg
